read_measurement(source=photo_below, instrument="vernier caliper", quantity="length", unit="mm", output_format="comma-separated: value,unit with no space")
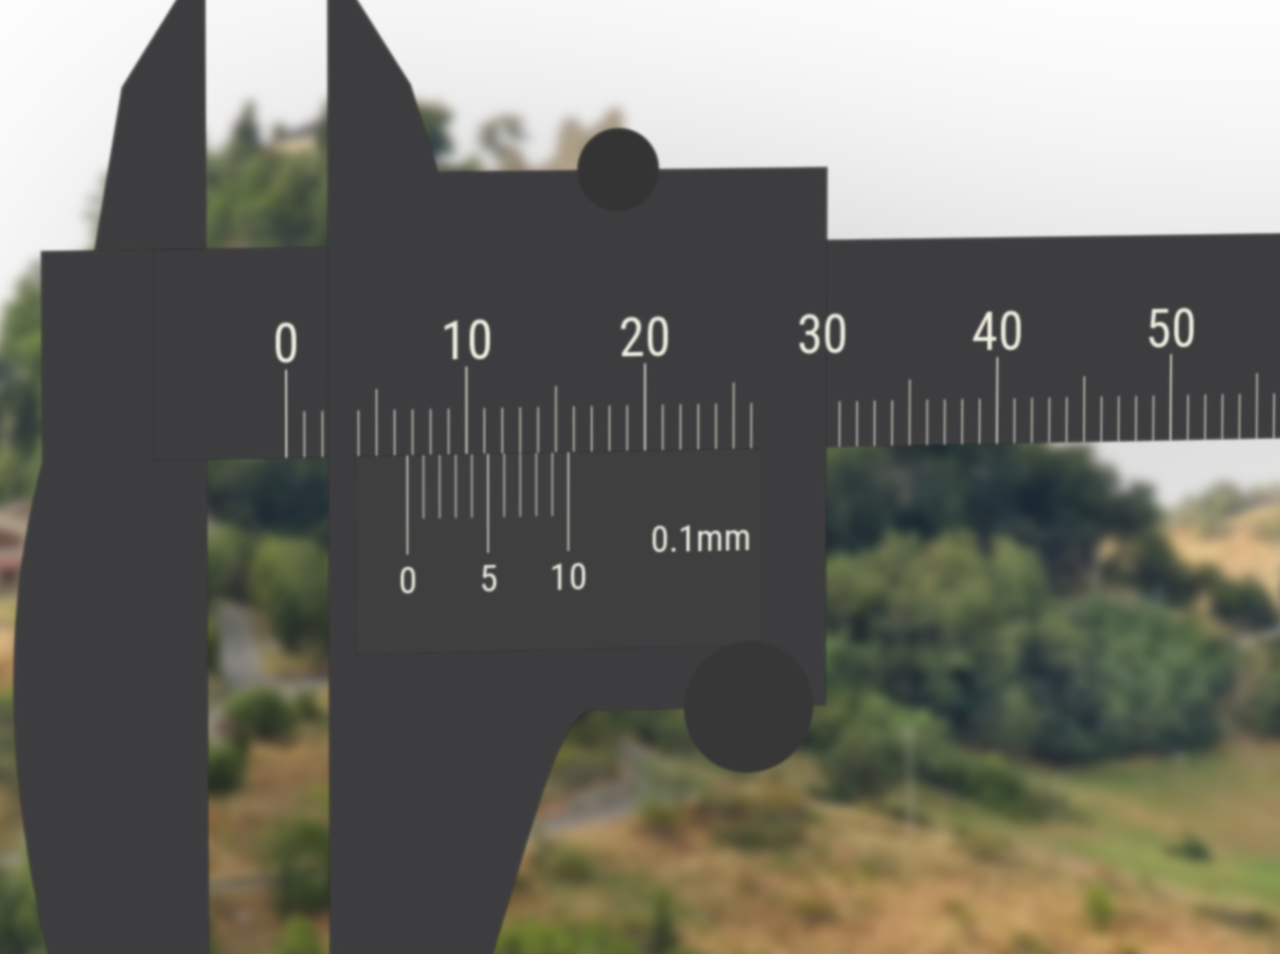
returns 6.7,mm
